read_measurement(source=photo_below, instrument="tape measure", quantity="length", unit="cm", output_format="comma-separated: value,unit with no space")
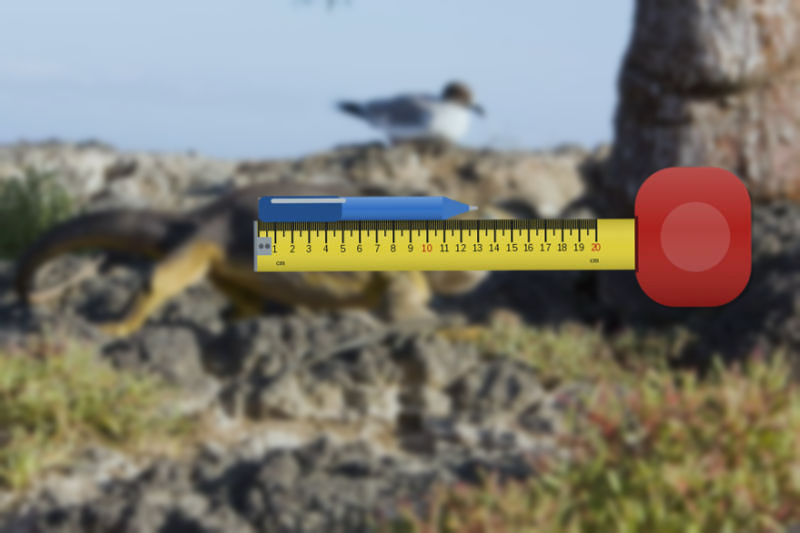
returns 13,cm
